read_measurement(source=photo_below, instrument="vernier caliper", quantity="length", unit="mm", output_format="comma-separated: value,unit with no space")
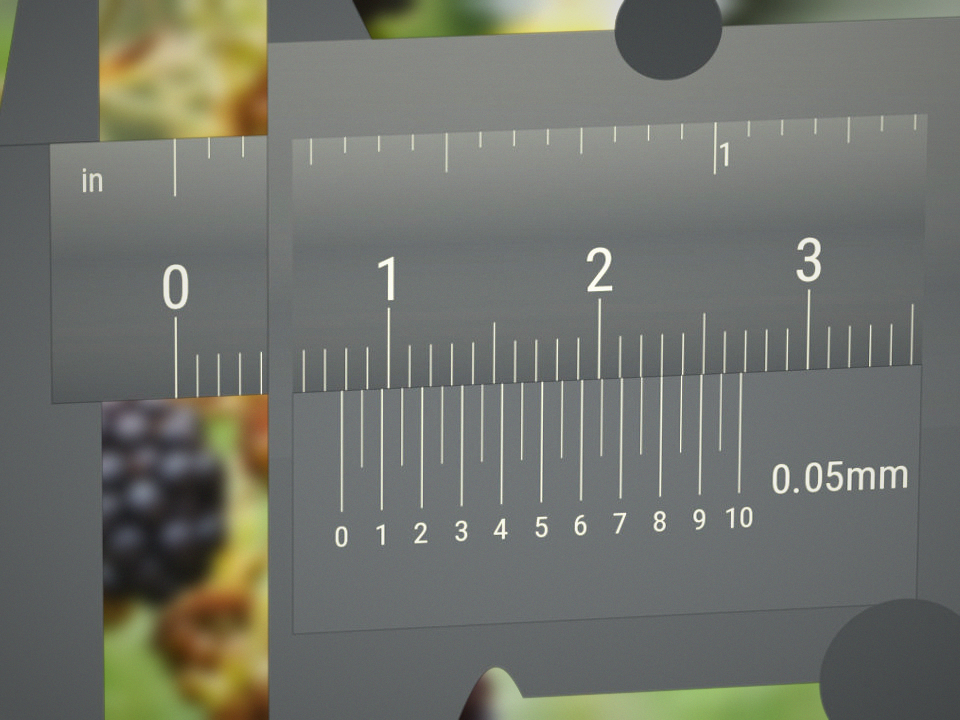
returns 7.8,mm
